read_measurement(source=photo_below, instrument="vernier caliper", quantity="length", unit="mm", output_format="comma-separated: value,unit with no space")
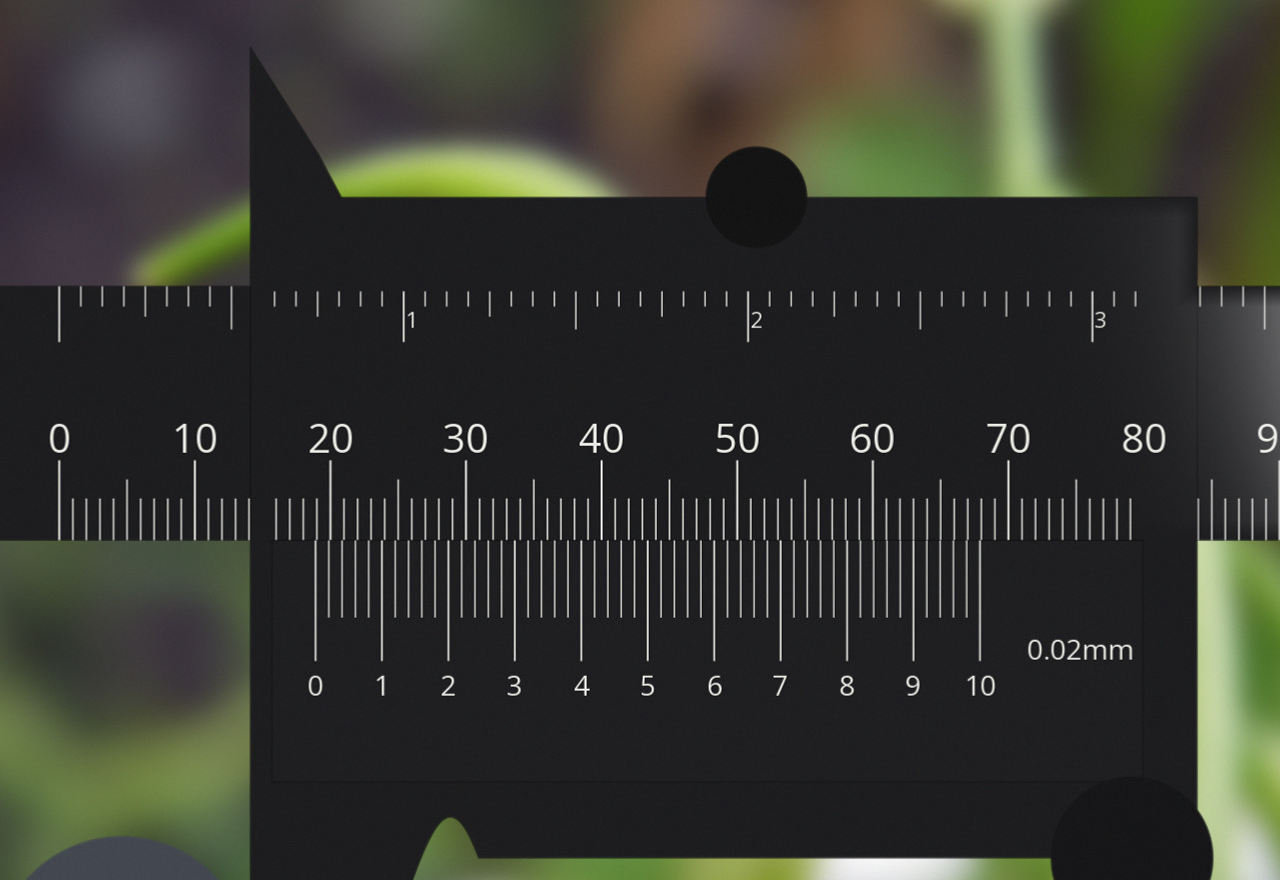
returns 18.9,mm
